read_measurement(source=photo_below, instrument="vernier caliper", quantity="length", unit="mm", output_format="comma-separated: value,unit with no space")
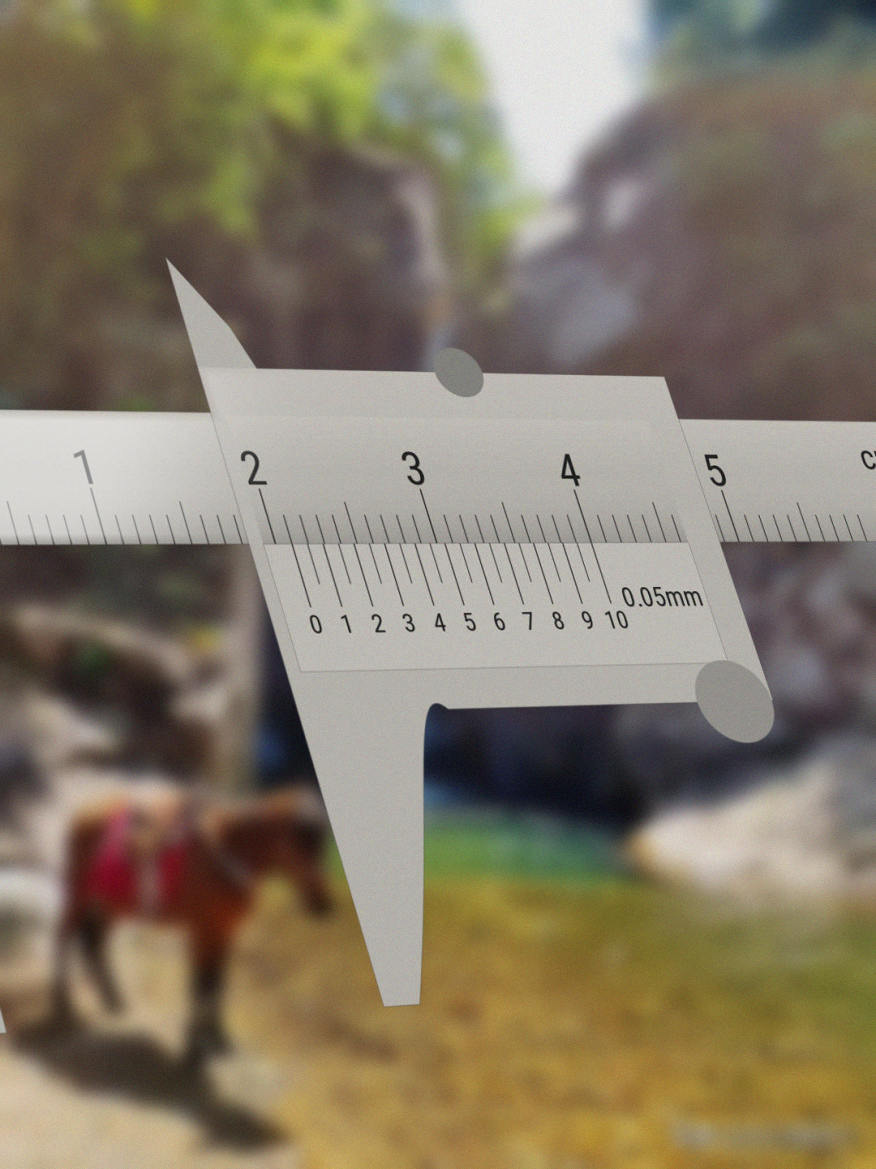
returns 21.0,mm
